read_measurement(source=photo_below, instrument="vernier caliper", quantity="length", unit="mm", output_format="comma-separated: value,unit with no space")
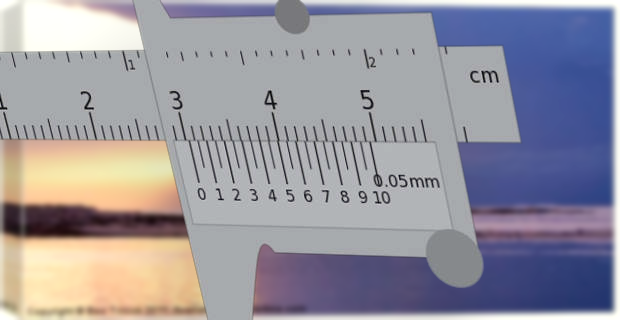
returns 30.4,mm
